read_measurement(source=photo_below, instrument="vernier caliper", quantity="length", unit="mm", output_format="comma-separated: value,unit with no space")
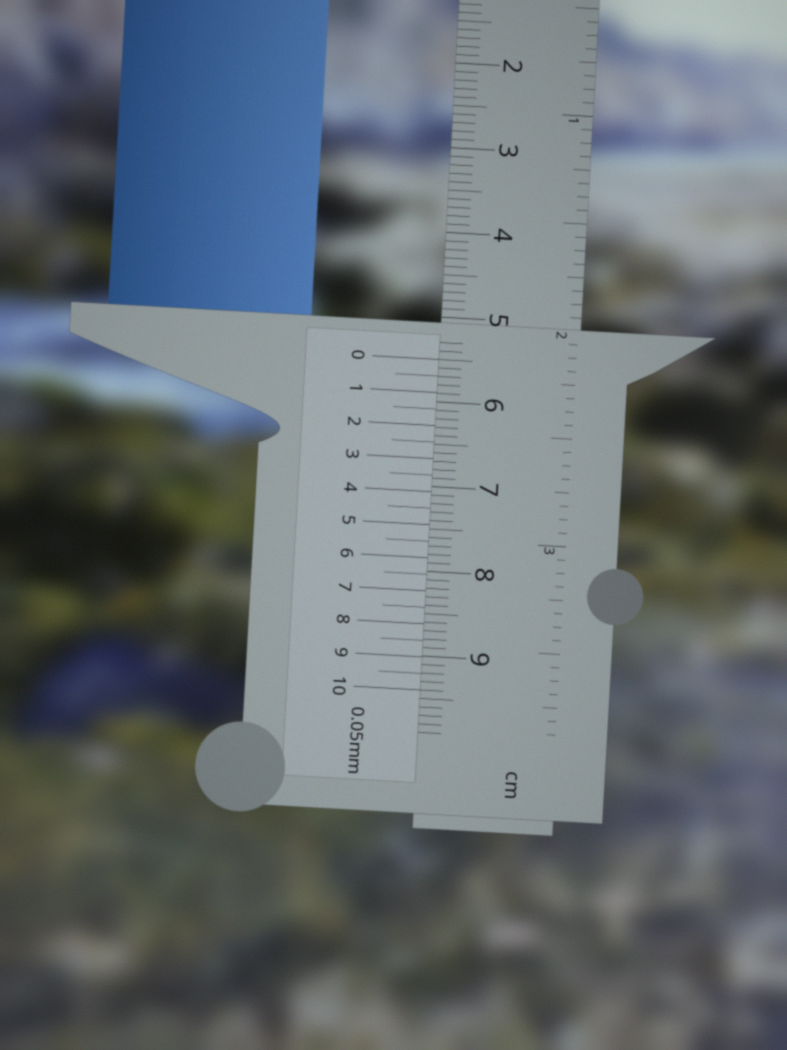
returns 55.0,mm
